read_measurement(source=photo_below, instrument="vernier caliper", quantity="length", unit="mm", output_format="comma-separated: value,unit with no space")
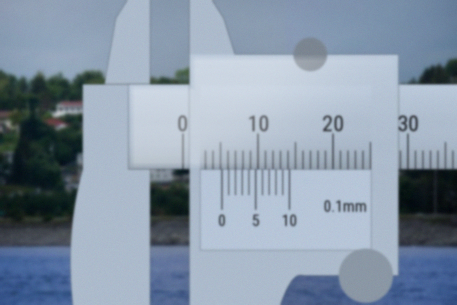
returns 5.2,mm
